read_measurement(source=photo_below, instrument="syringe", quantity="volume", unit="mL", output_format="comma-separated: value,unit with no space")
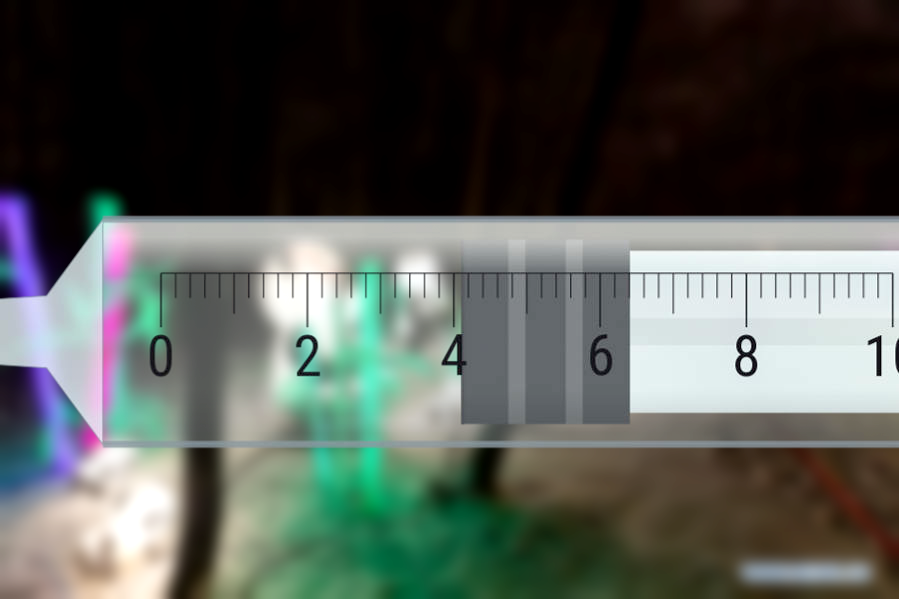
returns 4.1,mL
